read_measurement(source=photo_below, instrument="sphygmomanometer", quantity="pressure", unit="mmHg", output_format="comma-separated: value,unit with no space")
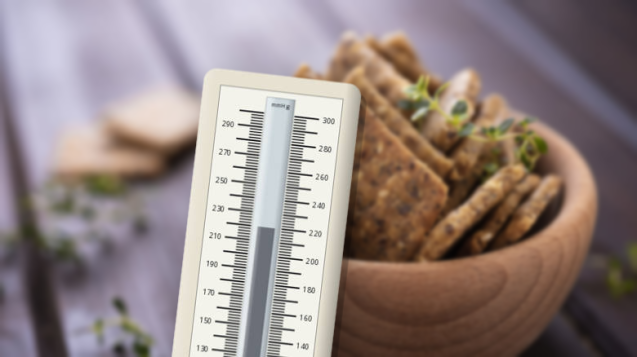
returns 220,mmHg
